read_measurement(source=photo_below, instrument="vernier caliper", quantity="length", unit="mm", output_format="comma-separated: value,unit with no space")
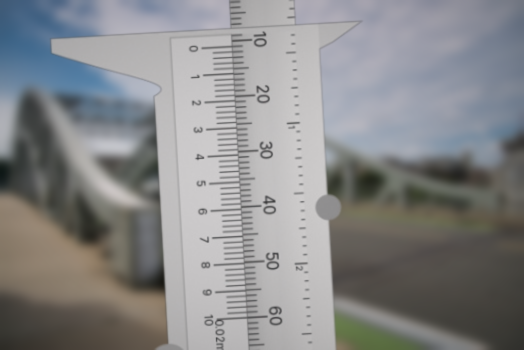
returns 11.0,mm
